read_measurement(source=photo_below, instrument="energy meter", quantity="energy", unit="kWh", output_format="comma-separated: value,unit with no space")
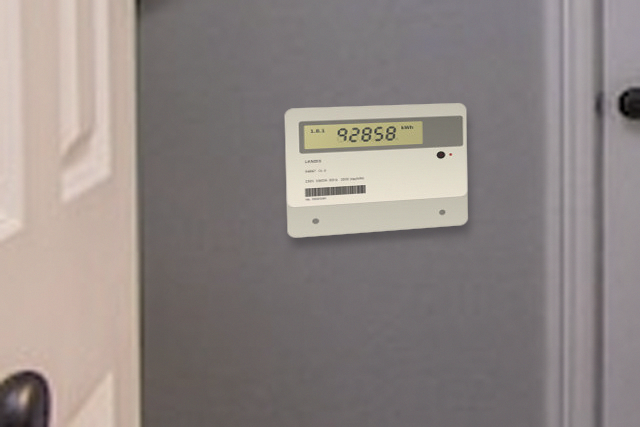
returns 92858,kWh
